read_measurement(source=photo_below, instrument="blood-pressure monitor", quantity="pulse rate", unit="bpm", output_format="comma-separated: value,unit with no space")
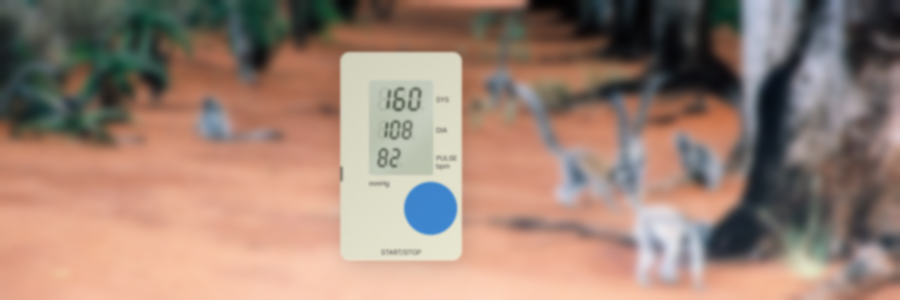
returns 82,bpm
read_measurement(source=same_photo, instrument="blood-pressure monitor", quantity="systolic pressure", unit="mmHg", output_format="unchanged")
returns 160,mmHg
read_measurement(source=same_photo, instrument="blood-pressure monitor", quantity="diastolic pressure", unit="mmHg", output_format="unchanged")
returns 108,mmHg
